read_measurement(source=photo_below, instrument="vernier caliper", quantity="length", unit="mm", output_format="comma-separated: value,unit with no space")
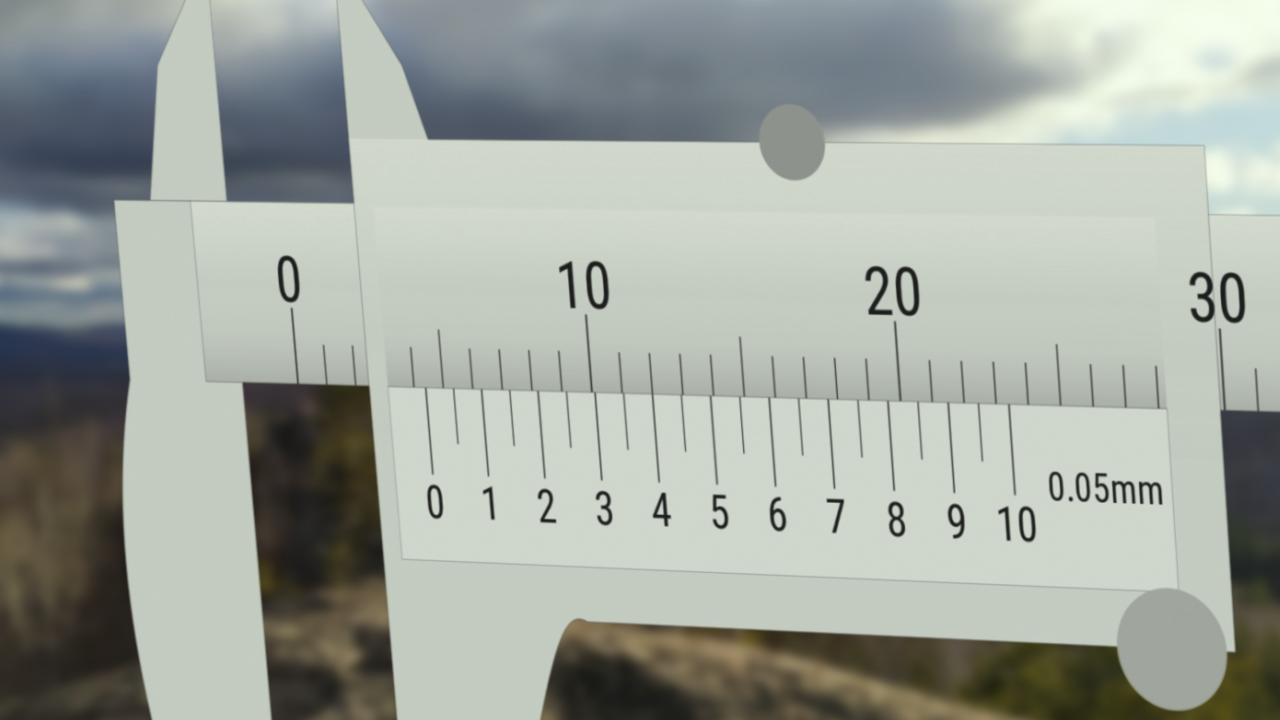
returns 4.40,mm
